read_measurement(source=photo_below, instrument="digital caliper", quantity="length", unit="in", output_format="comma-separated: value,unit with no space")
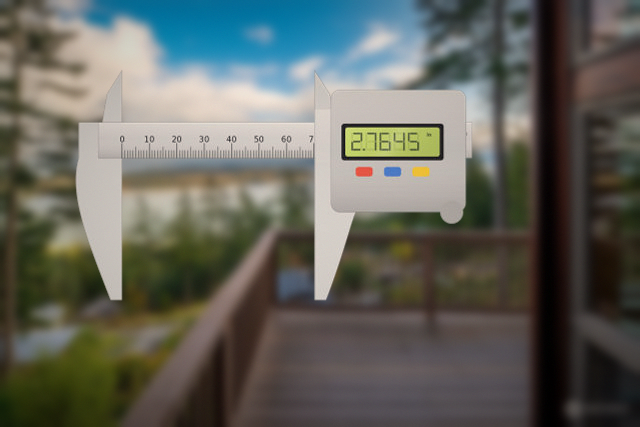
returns 2.7645,in
